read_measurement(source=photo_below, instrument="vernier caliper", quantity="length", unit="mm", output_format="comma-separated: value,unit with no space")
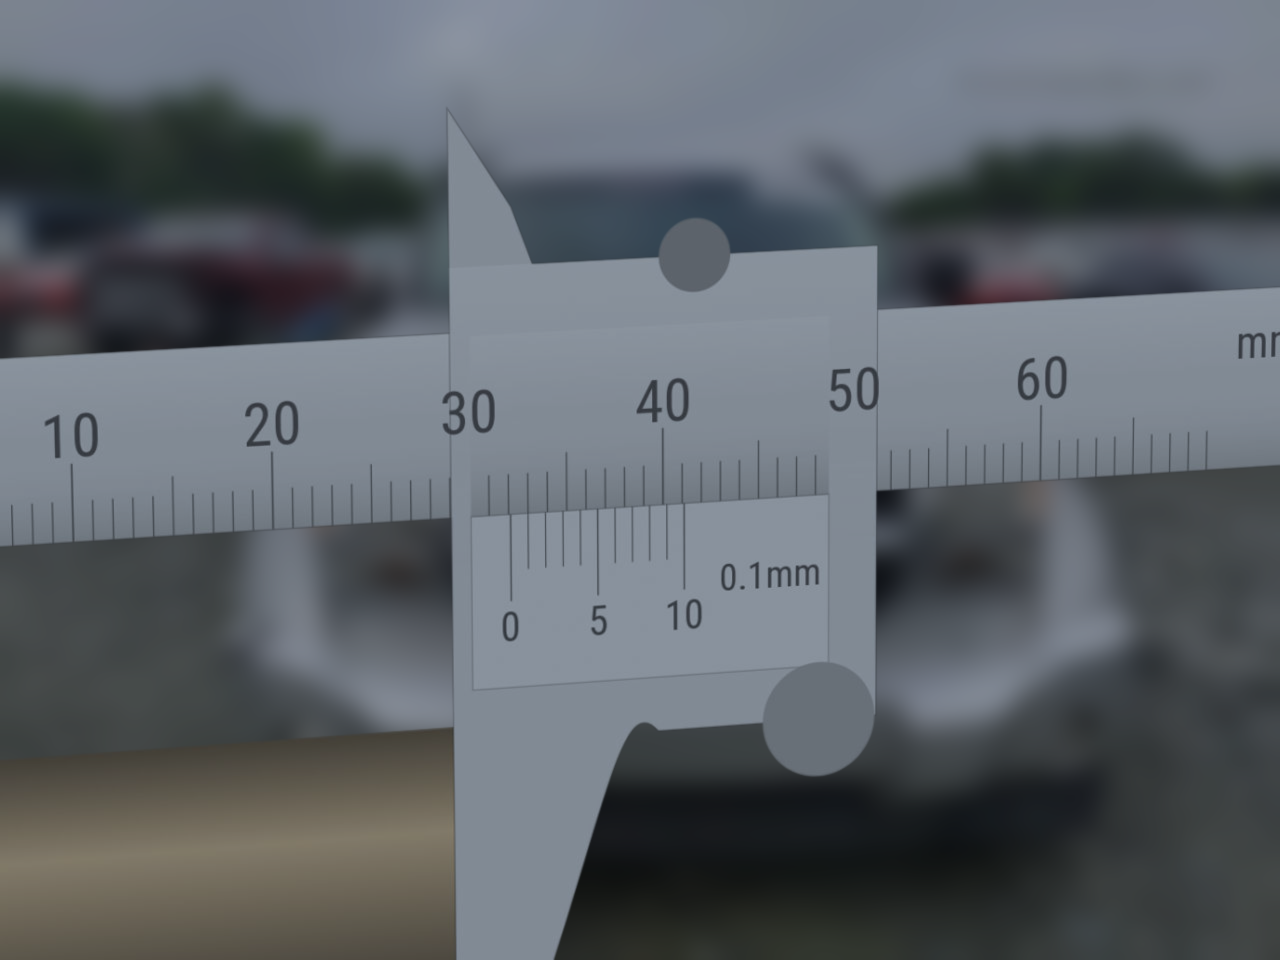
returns 32.1,mm
